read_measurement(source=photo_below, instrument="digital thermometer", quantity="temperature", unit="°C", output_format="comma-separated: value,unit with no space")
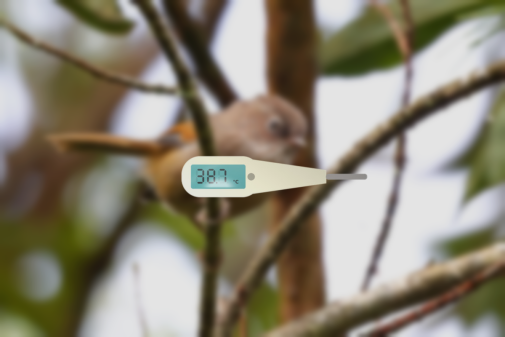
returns 38.7,°C
